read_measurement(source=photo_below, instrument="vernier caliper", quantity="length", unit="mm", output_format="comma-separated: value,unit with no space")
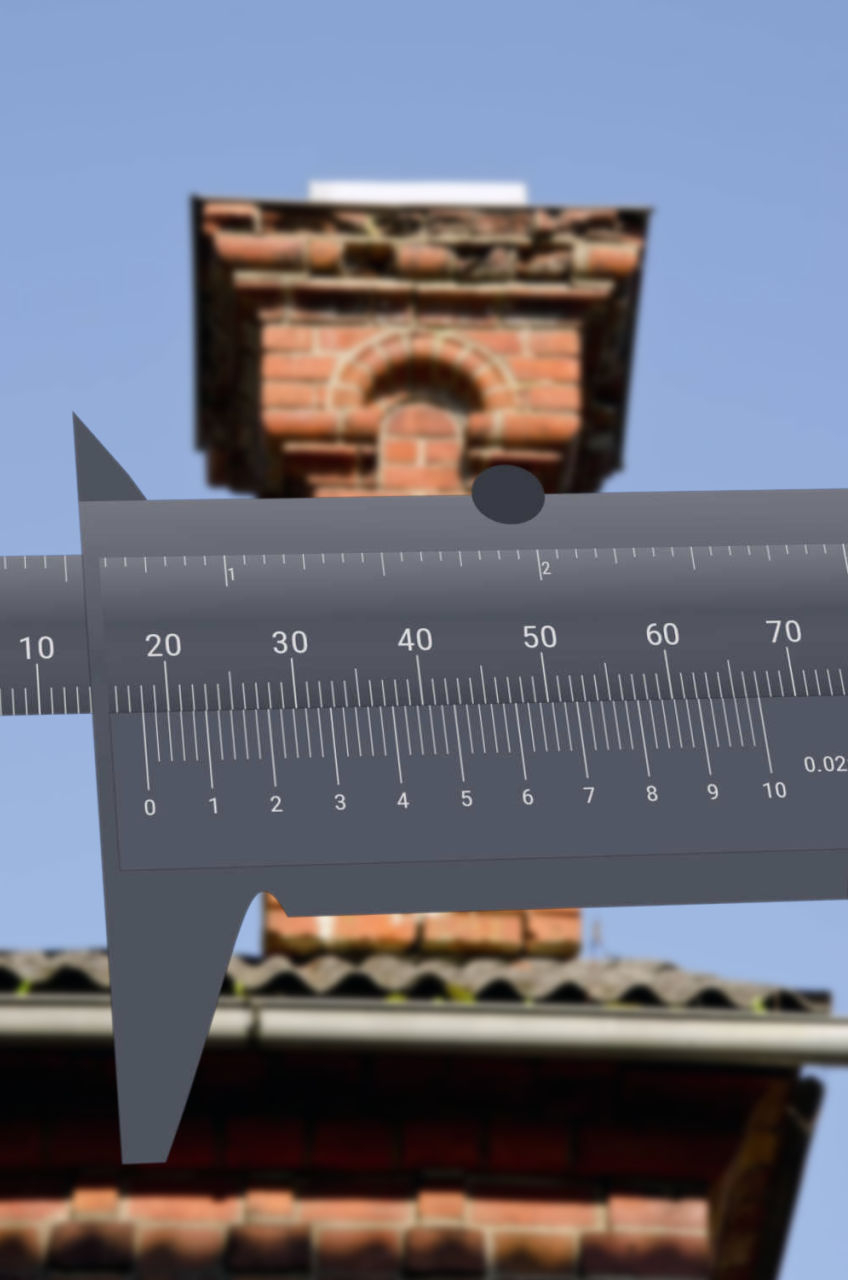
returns 18.0,mm
